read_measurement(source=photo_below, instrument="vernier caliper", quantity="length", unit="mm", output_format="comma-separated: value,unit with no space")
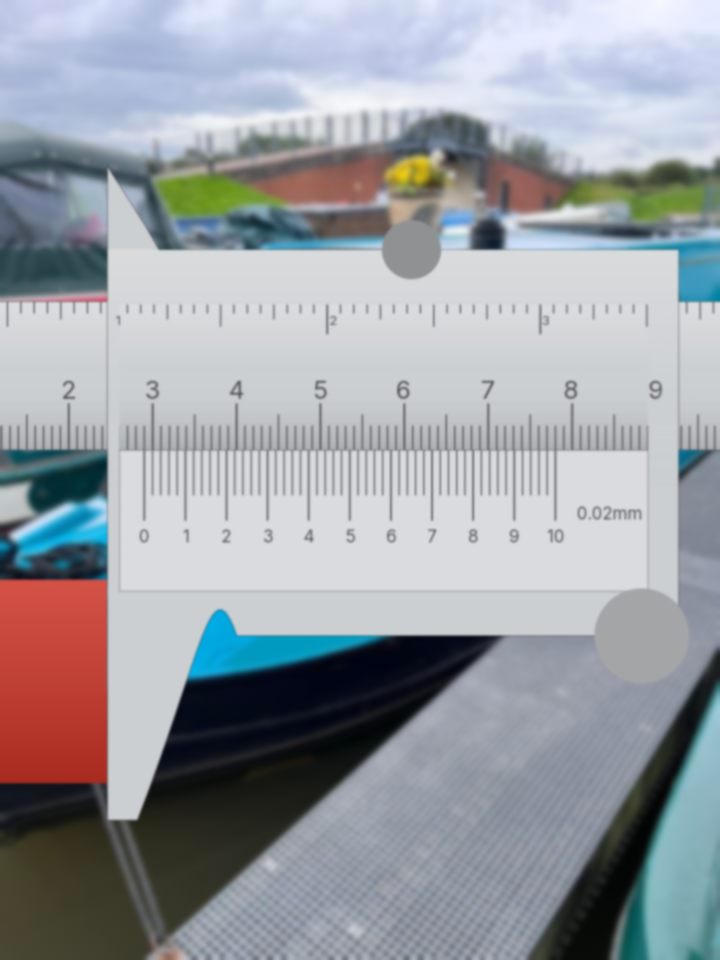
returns 29.0,mm
